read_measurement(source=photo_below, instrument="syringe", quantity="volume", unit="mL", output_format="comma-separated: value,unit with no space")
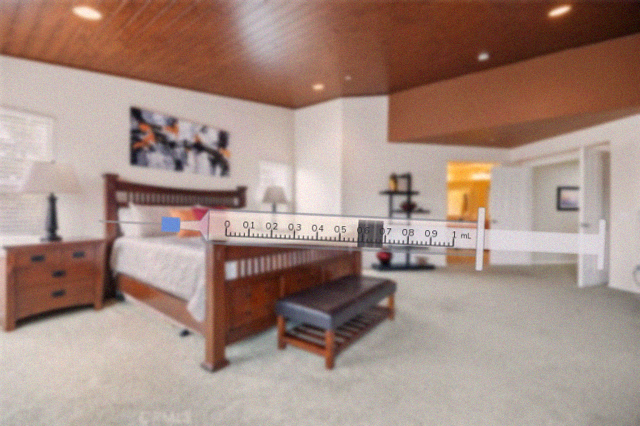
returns 0.58,mL
